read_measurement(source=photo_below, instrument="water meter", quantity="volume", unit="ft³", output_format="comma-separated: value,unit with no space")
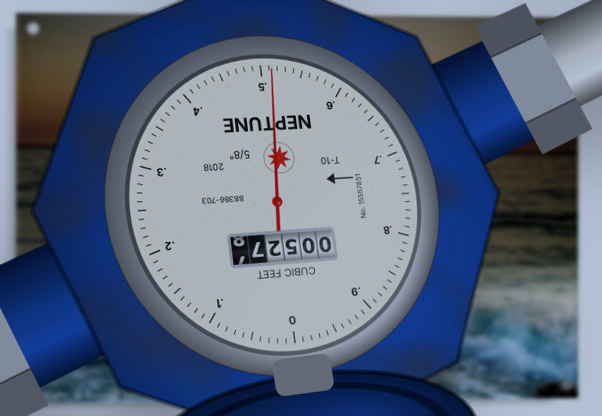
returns 5277.51,ft³
